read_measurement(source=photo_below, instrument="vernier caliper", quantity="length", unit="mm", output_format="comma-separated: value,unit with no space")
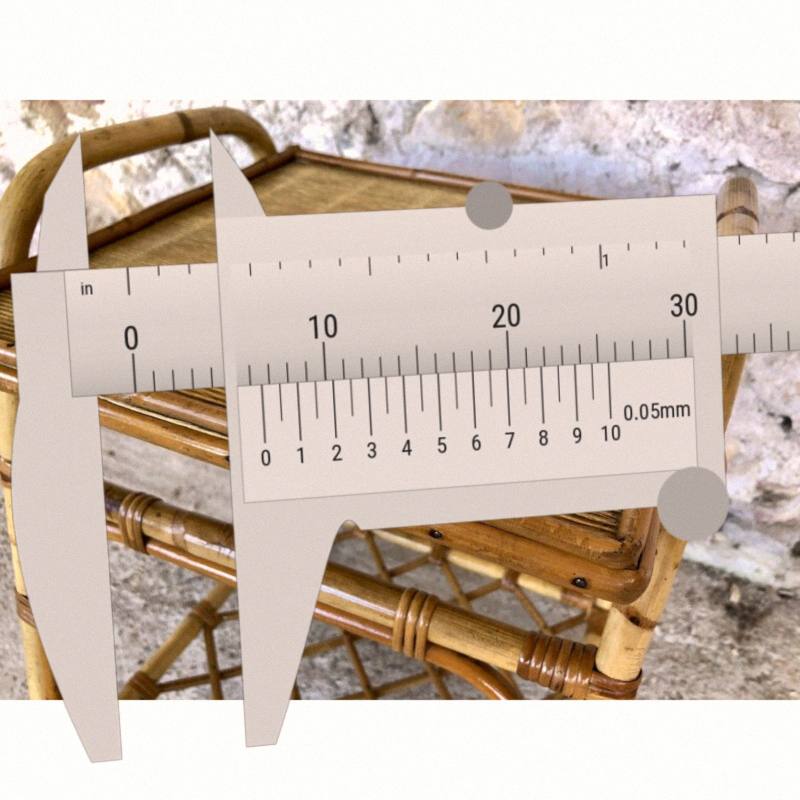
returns 6.6,mm
